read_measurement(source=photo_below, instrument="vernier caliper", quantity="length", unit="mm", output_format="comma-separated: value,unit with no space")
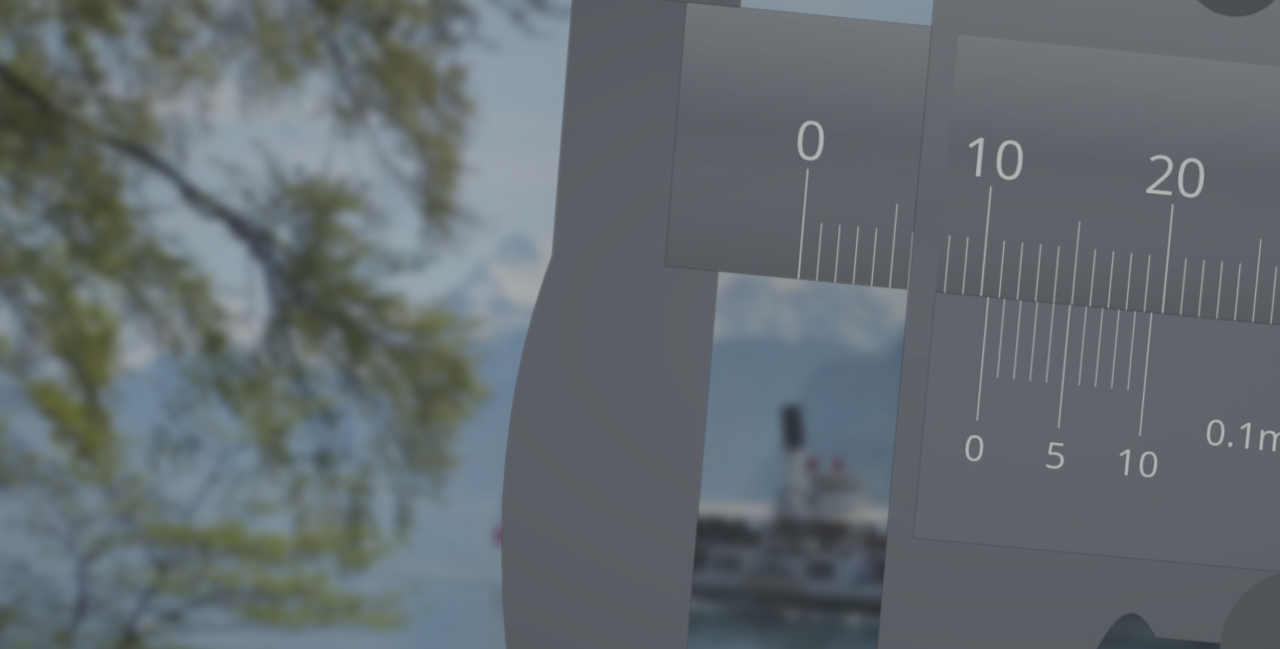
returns 10.4,mm
